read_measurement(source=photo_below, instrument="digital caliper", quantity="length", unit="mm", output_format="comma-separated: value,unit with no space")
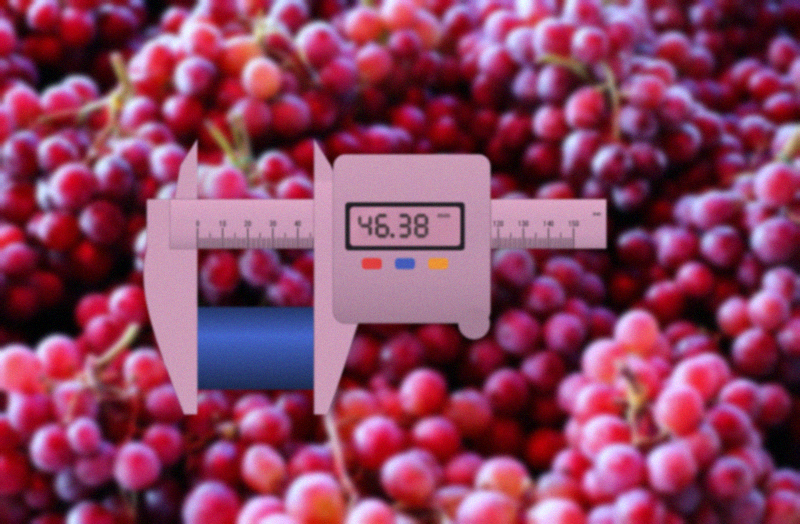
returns 46.38,mm
